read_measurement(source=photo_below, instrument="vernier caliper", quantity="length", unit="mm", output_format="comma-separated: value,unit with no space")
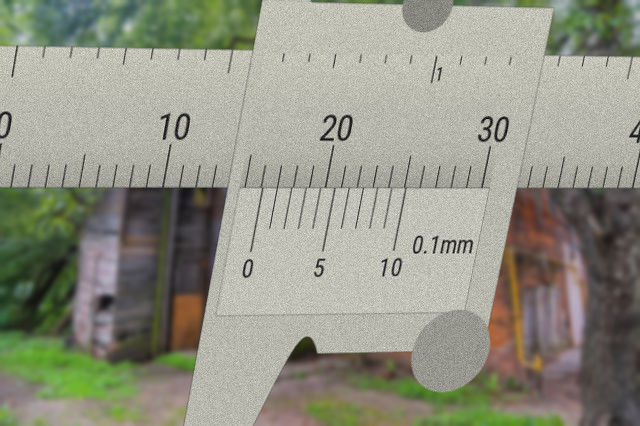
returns 16.1,mm
